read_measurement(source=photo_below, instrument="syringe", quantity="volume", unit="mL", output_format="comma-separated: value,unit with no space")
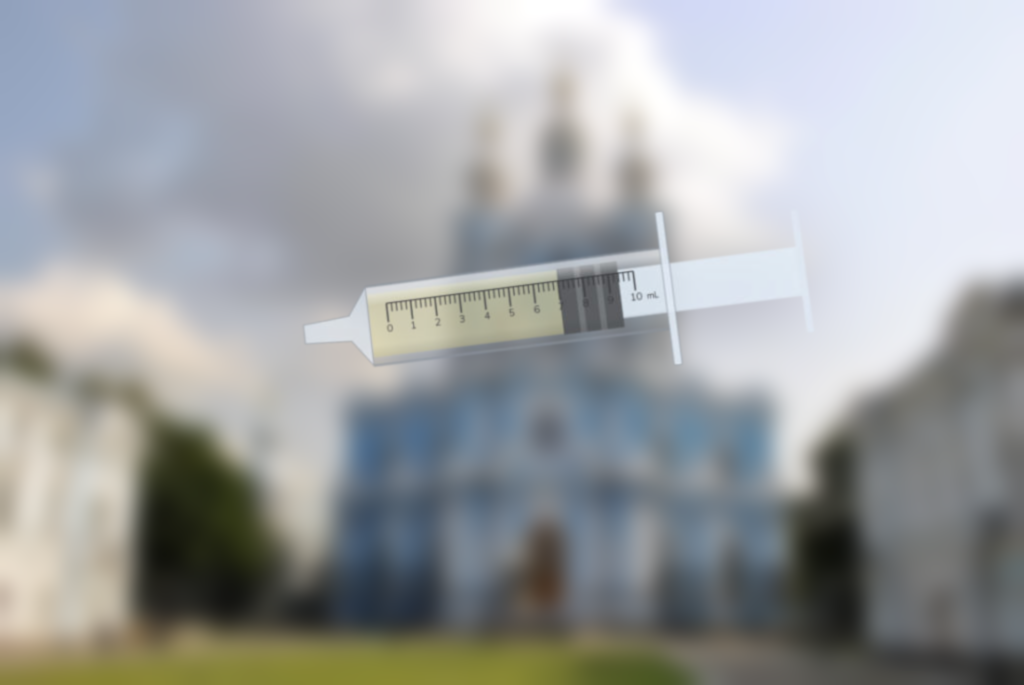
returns 7,mL
